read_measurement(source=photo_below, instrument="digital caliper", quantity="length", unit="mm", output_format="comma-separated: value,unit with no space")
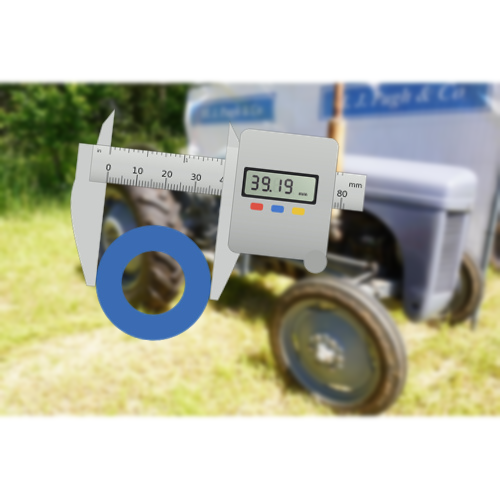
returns 39.19,mm
